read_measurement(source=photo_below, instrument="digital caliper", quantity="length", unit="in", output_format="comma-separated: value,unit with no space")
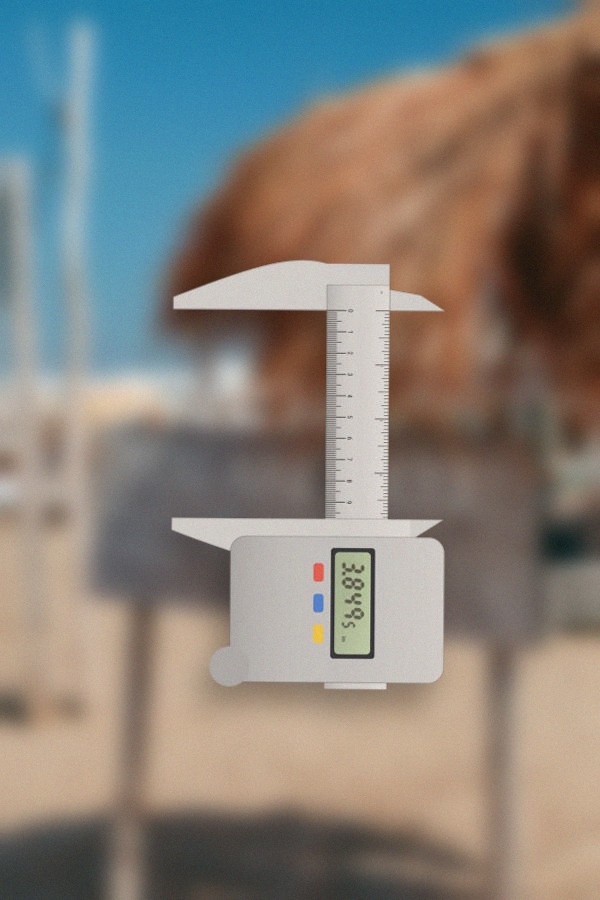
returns 3.8495,in
